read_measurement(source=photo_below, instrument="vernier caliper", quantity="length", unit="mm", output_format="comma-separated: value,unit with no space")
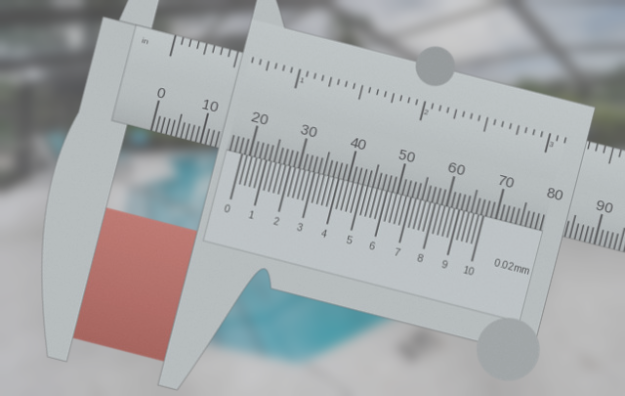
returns 18.5,mm
